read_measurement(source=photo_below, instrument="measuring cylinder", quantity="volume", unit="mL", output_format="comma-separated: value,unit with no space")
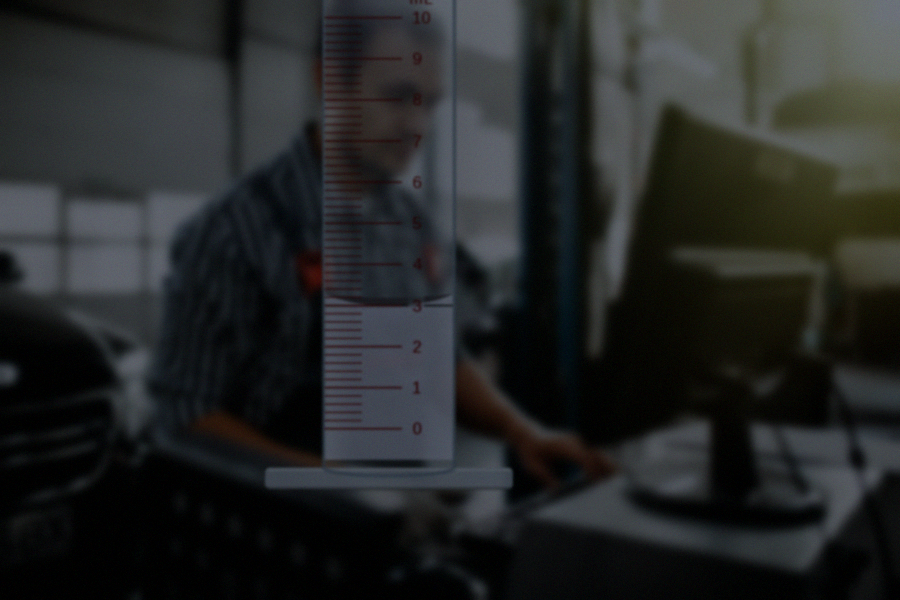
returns 3,mL
